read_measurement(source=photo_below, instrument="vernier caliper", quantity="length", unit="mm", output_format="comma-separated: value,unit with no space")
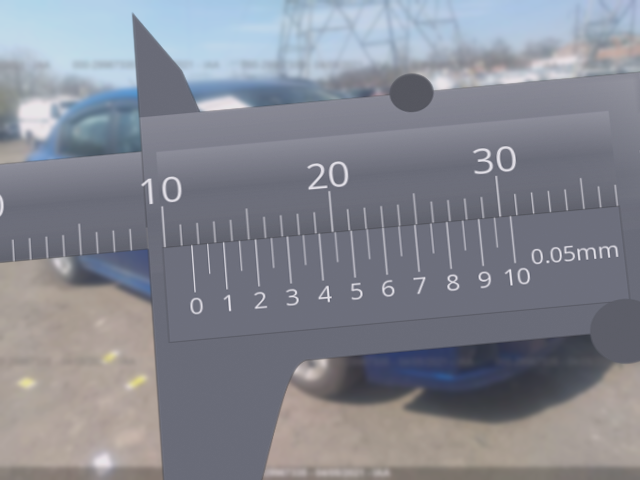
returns 11.6,mm
